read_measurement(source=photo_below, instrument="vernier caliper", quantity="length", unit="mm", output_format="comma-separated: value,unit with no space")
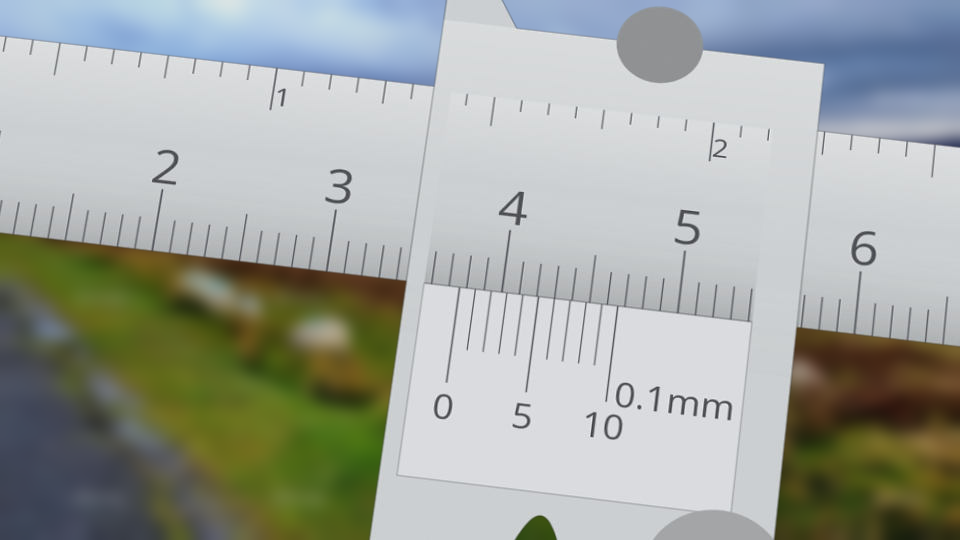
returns 37.6,mm
